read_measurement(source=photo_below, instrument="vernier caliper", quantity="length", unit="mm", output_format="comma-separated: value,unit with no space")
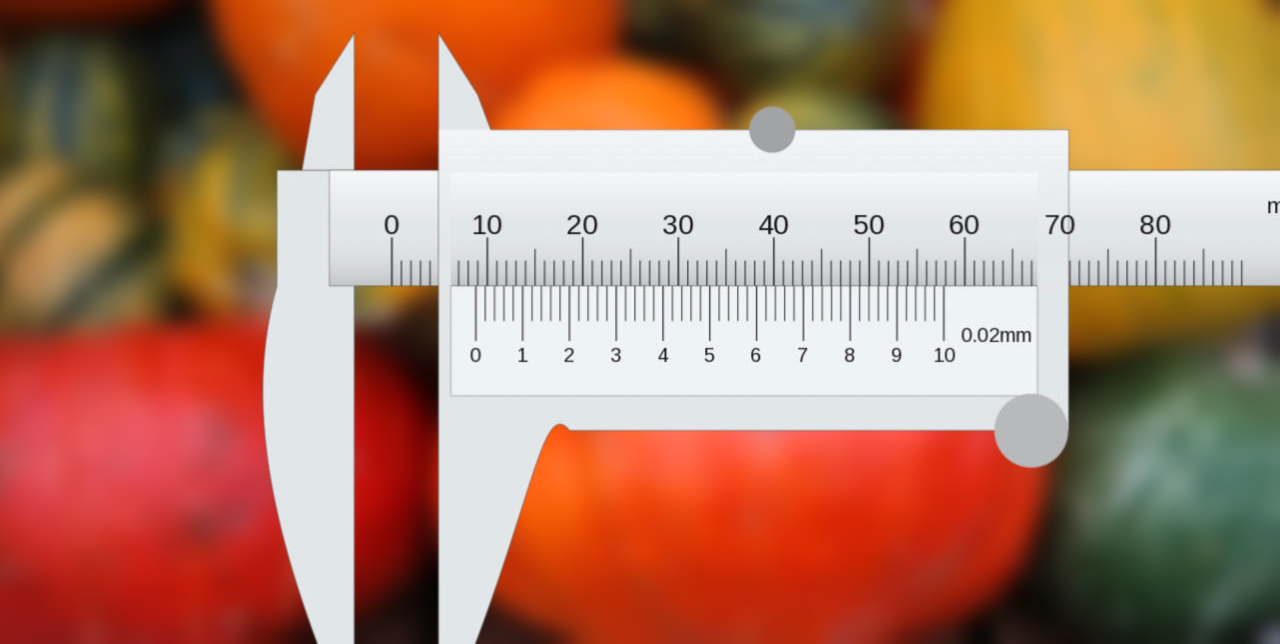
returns 8.8,mm
